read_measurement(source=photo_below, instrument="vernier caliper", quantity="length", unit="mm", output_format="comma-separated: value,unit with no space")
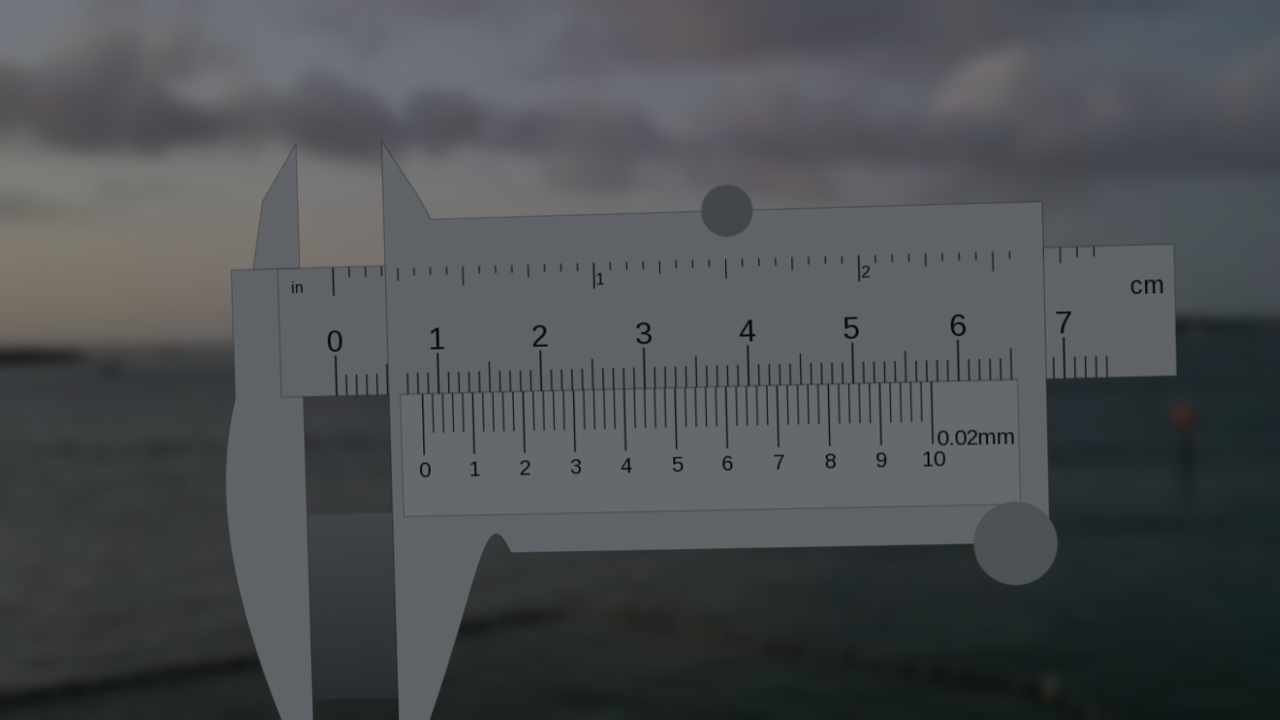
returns 8.4,mm
